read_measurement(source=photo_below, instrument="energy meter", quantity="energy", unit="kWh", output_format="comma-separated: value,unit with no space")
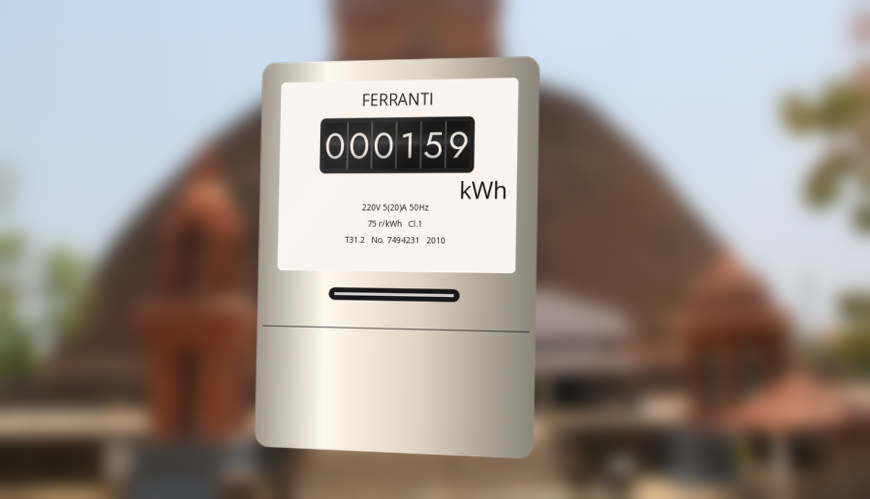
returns 159,kWh
